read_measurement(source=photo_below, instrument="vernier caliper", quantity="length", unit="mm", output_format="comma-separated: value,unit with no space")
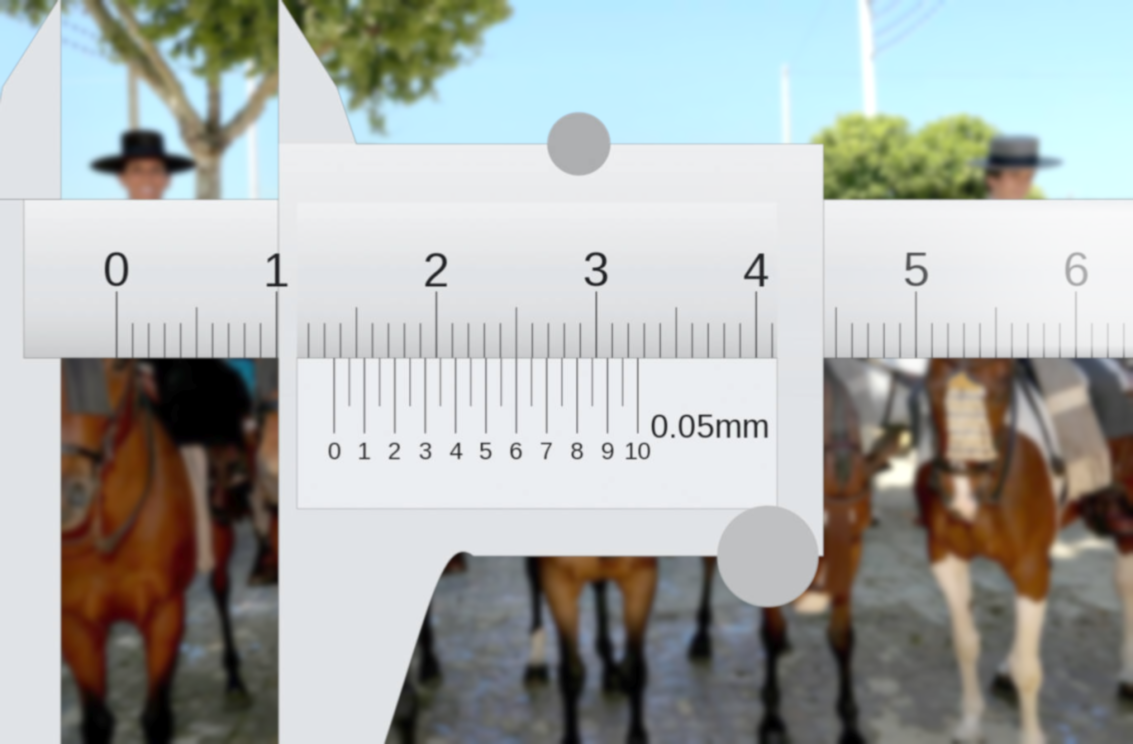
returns 13.6,mm
